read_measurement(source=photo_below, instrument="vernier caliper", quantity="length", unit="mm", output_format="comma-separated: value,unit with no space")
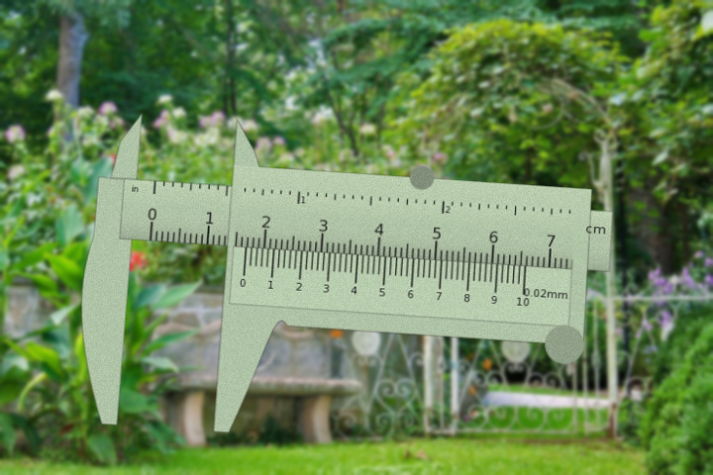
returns 16.8,mm
